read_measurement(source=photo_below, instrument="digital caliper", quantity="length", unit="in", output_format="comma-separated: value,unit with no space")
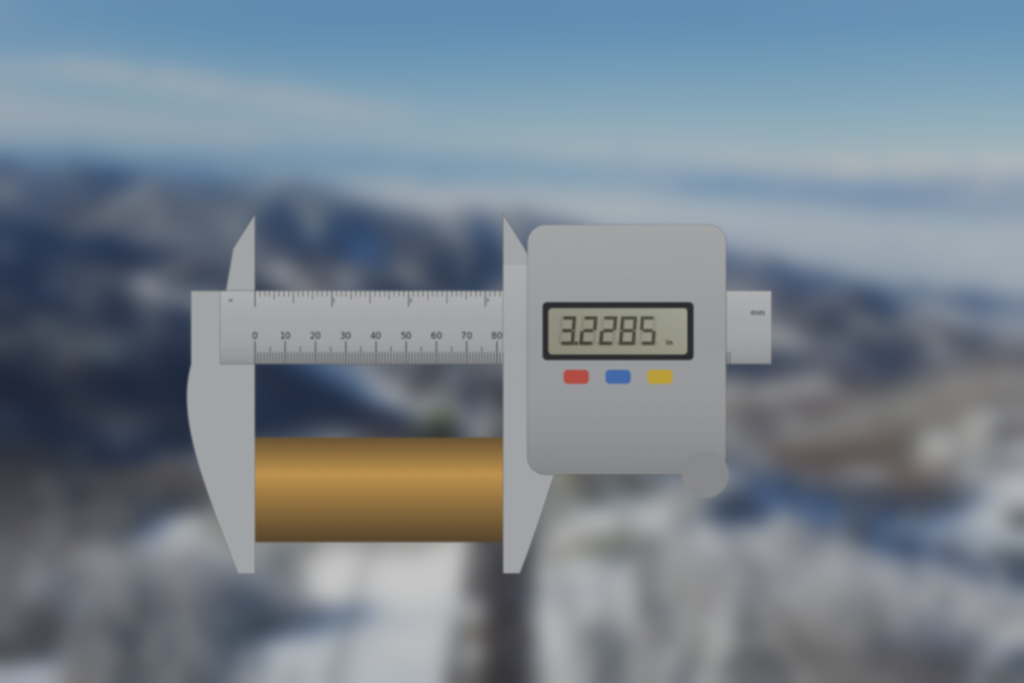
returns 3.2285,in
